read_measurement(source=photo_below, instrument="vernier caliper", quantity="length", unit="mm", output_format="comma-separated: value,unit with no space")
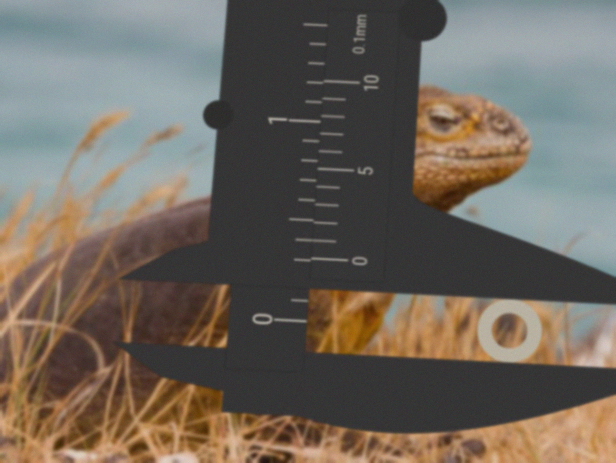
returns 3.1,mm
